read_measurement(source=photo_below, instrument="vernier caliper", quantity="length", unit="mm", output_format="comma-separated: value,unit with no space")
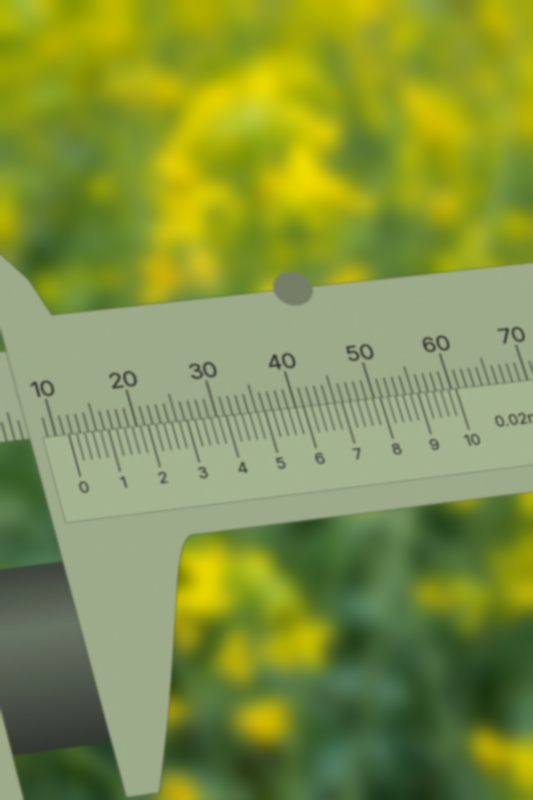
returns 11.6,mm
